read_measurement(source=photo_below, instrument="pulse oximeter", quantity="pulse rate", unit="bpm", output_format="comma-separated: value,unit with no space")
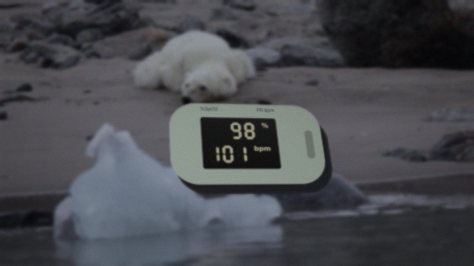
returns 101,bpm
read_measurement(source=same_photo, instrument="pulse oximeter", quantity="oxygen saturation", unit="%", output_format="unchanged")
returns 98,%
